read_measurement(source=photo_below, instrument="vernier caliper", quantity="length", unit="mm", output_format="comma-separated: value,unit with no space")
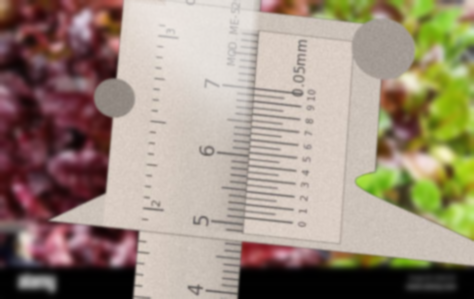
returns 51.0,mm
